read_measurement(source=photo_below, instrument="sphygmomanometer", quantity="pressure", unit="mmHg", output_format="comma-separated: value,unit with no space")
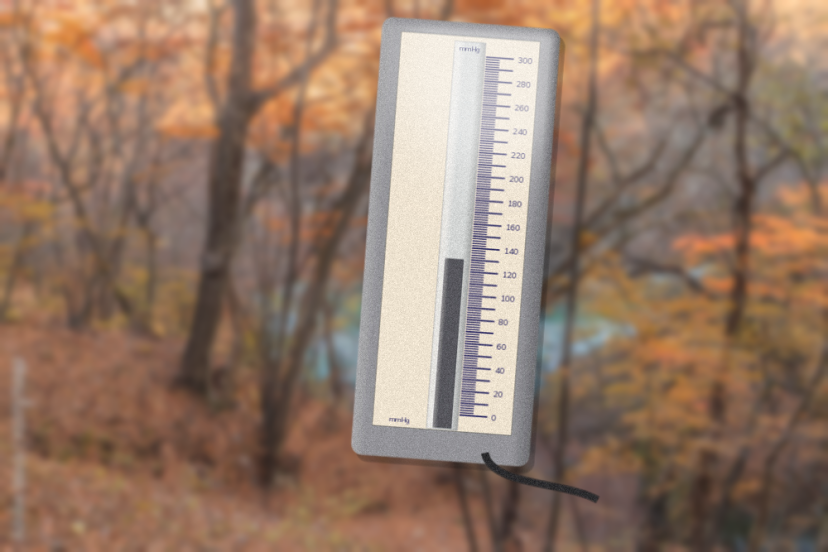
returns 130,mmHg
